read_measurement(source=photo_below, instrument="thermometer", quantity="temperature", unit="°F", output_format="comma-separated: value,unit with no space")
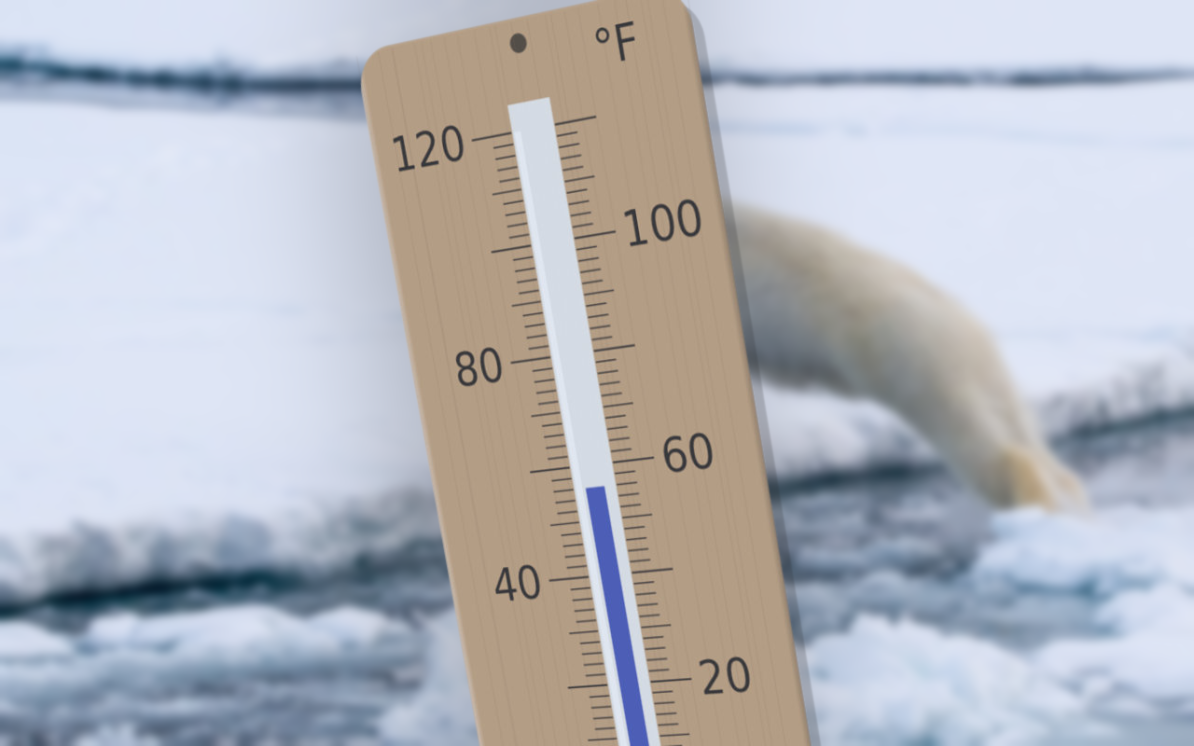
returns 56,°F
